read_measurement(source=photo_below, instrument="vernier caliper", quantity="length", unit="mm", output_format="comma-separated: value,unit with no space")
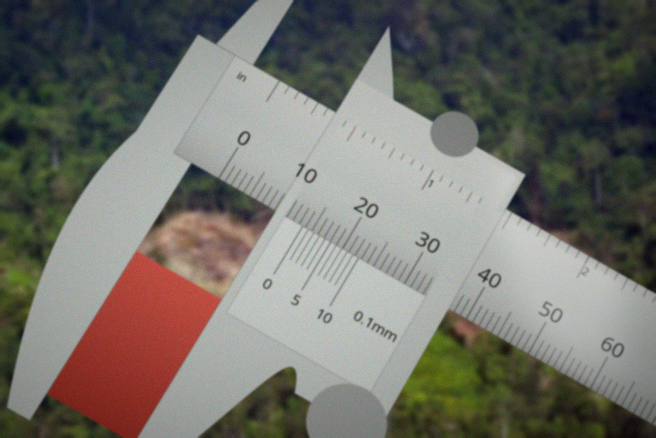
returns 13.6,mm
